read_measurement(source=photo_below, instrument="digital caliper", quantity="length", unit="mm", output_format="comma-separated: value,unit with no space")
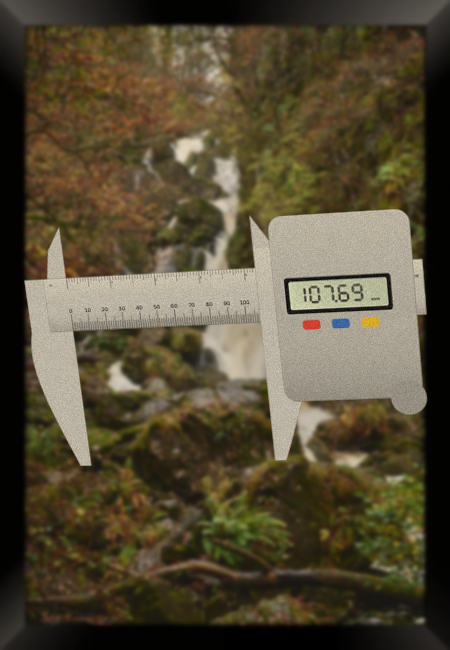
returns 107.69,mm
